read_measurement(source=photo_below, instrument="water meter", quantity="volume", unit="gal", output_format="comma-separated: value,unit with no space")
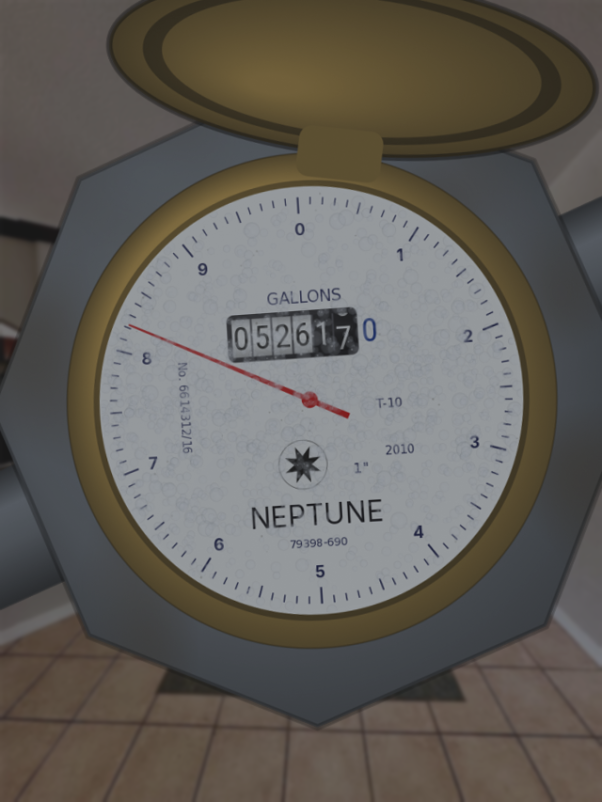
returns 526168.2,gal
